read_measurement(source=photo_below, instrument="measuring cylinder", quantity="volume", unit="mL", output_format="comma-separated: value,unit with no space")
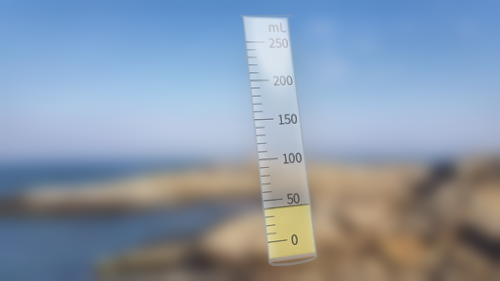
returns 40,mL
